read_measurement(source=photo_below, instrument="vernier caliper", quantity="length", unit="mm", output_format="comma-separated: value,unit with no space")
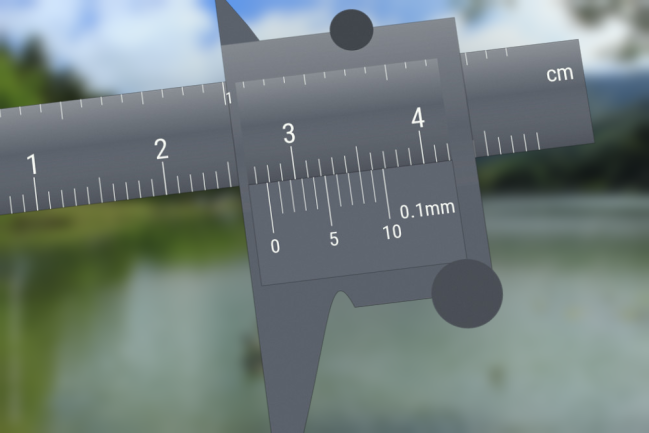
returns 27.8,mm
